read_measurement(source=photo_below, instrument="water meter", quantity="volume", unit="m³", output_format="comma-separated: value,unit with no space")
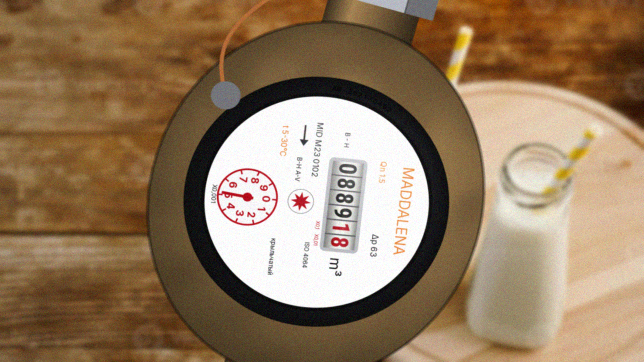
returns 889.185,m³
